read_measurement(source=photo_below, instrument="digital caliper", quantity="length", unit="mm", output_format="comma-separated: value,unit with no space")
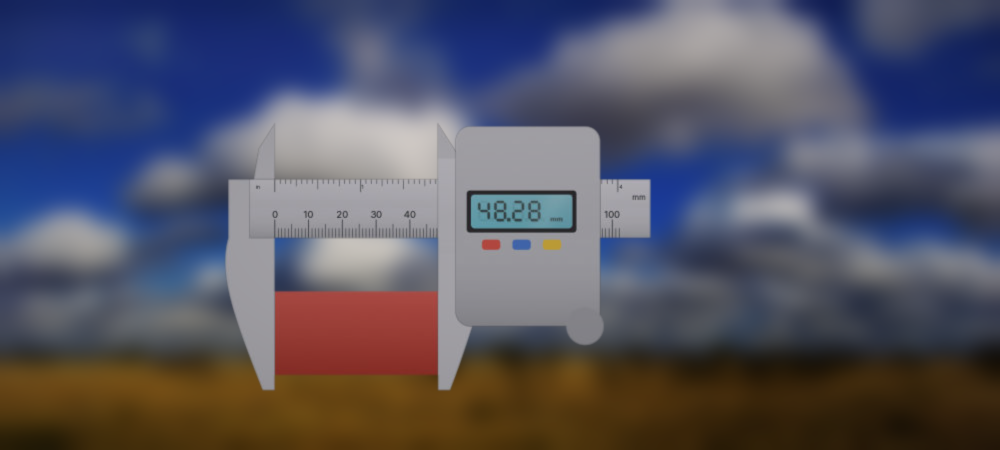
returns 48.28,mm
